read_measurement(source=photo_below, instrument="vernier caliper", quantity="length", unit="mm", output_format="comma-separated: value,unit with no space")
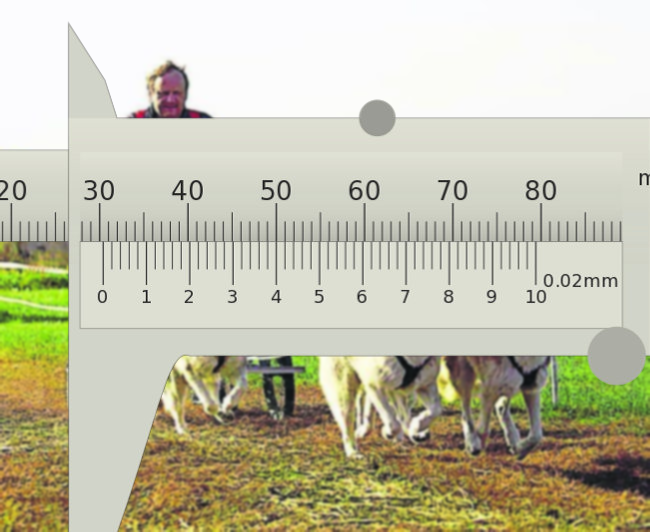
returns 30.4,mm
